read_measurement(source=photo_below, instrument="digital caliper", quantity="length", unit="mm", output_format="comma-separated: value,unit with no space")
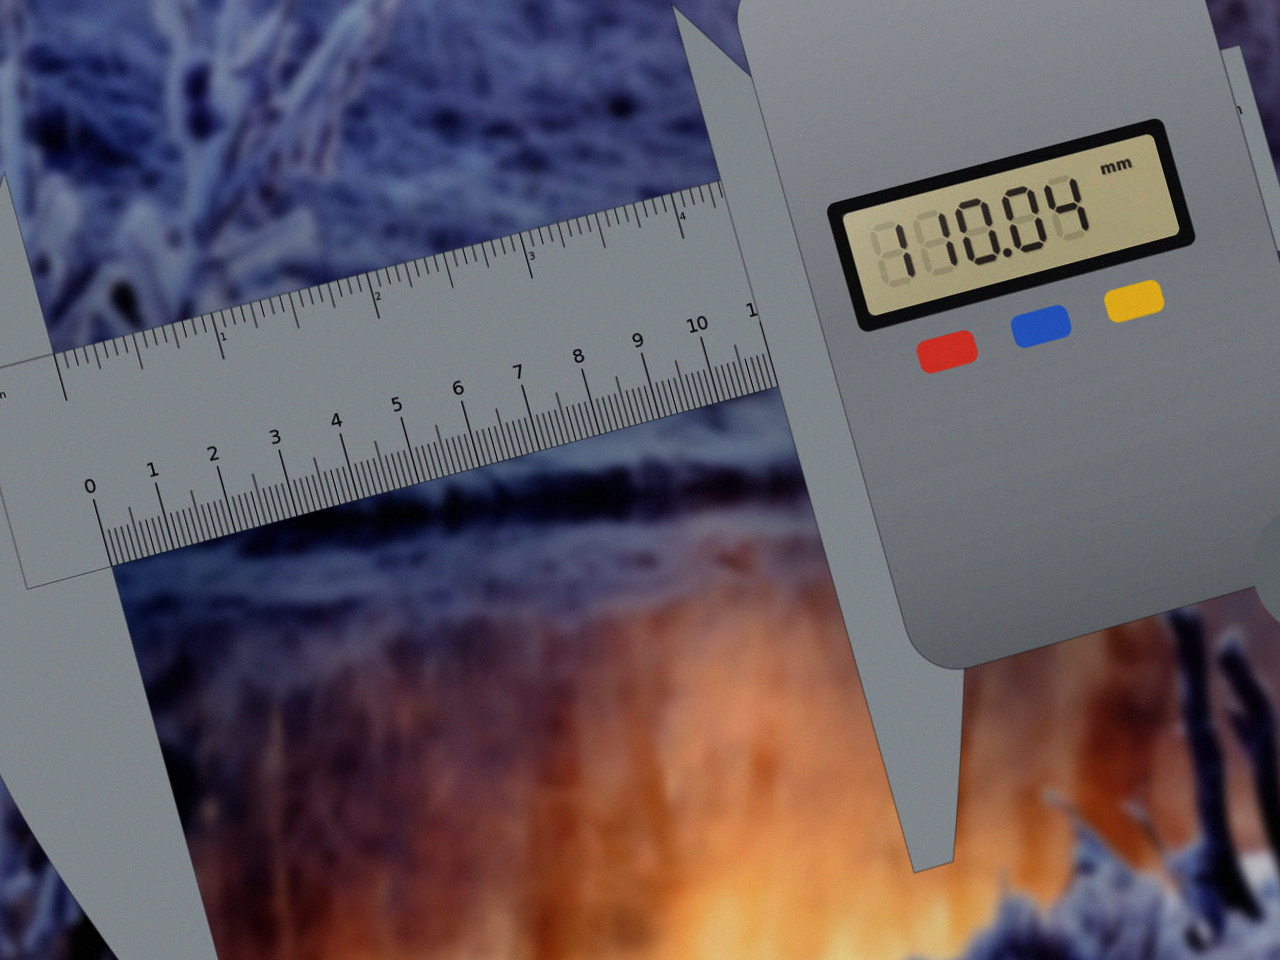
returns 110.04,mm
